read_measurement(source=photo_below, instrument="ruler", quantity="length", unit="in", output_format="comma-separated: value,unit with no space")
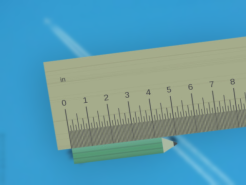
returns 5,in
